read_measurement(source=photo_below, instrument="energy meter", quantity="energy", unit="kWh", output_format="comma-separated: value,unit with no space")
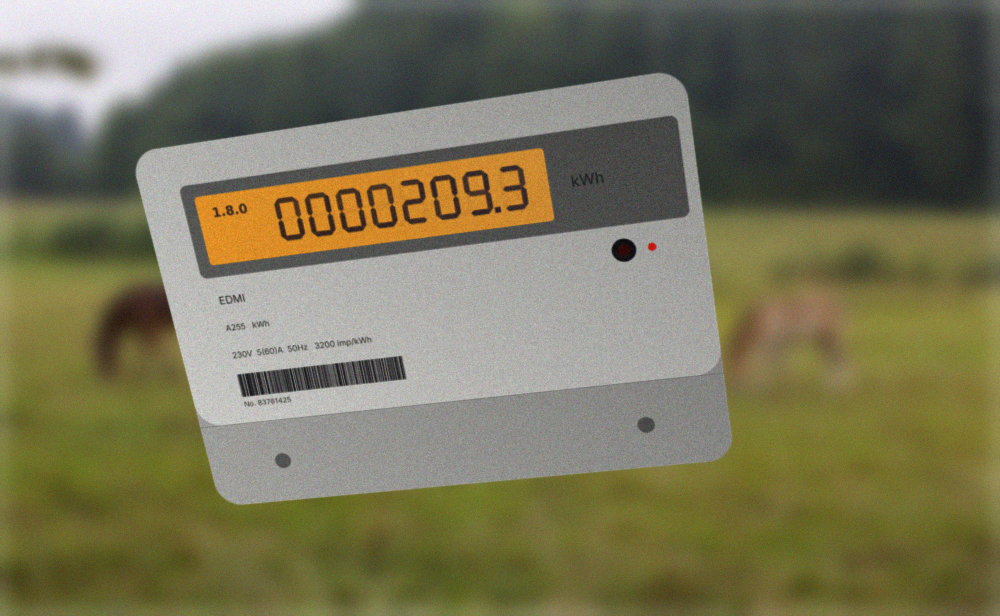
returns 209.3,kWh
